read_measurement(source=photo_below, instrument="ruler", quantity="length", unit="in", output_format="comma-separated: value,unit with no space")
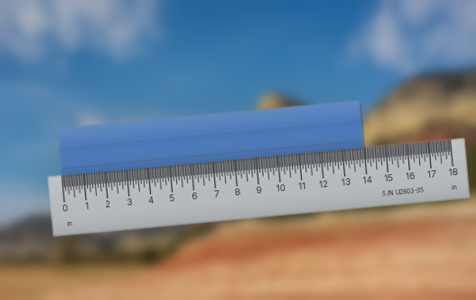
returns 14,in
